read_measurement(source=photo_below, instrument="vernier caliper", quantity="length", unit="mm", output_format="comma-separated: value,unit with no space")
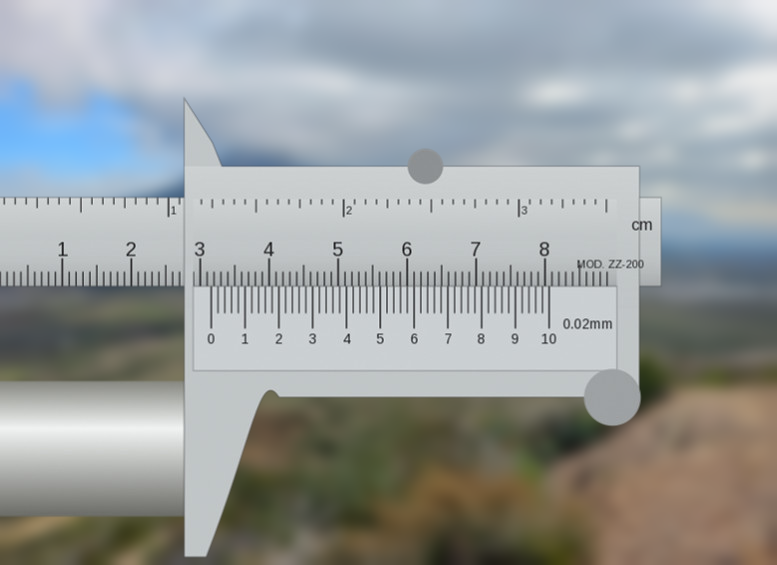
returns 31.6,mm
